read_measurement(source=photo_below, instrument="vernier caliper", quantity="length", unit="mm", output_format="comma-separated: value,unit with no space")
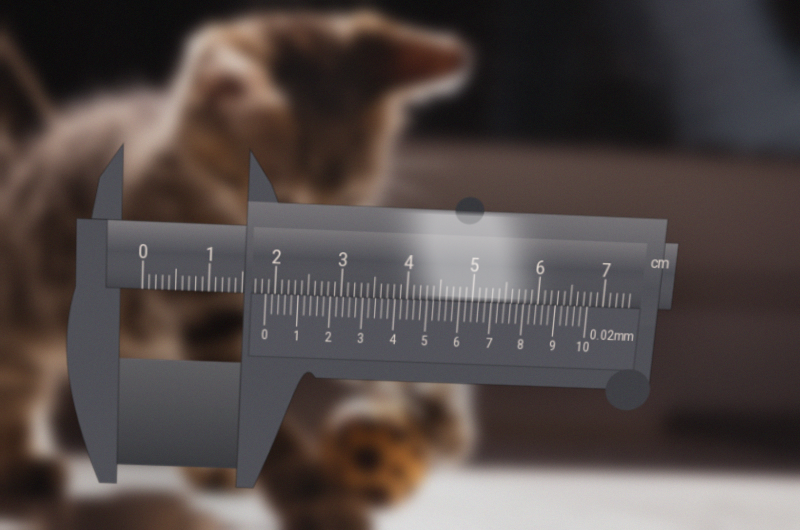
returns 18.6,mm
